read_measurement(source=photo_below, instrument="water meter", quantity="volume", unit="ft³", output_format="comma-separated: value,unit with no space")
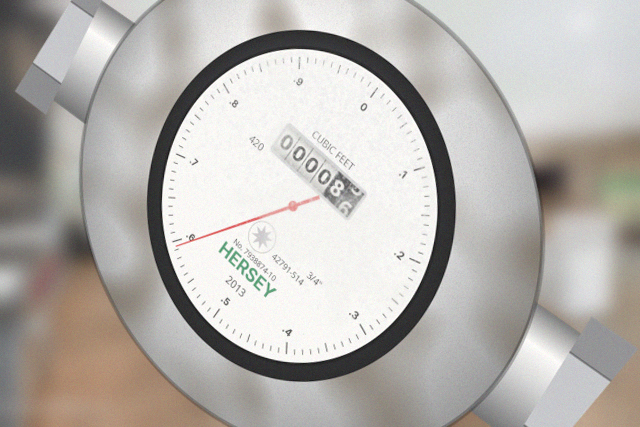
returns 85.59,ft³
